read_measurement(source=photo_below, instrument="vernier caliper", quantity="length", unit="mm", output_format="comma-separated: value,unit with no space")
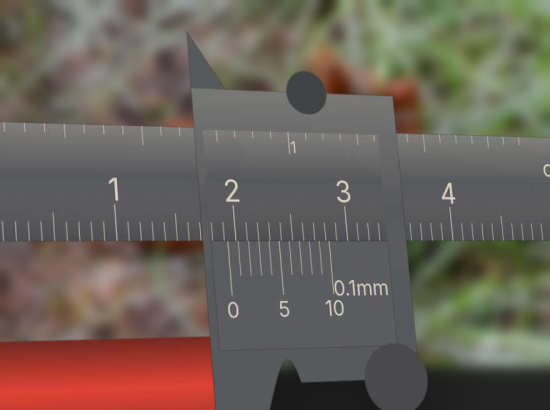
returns 19.3,mm
